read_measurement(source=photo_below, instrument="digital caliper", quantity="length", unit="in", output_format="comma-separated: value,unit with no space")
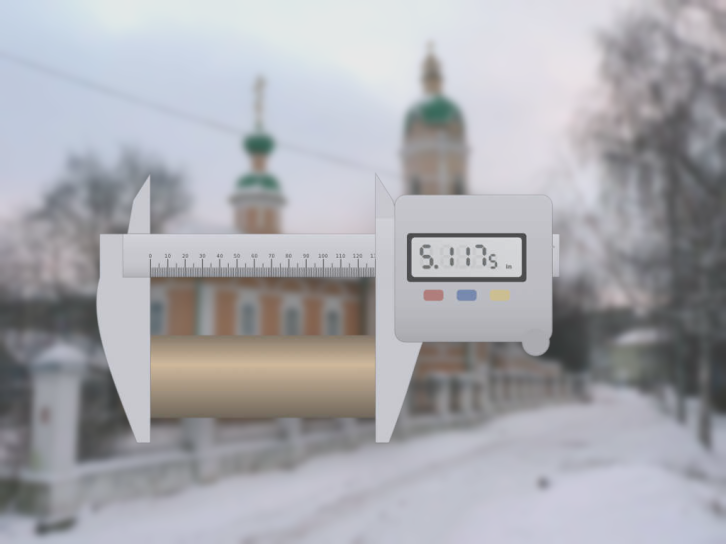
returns 5.1175,in
